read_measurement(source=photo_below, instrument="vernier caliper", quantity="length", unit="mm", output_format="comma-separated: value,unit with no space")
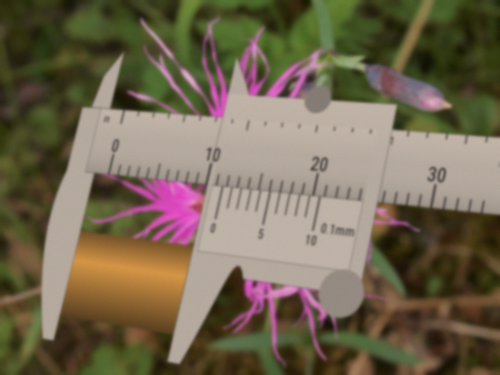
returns 11.6,mm
